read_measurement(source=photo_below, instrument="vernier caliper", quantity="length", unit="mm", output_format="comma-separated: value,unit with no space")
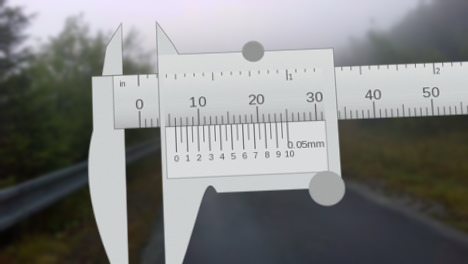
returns 6.0,mm
